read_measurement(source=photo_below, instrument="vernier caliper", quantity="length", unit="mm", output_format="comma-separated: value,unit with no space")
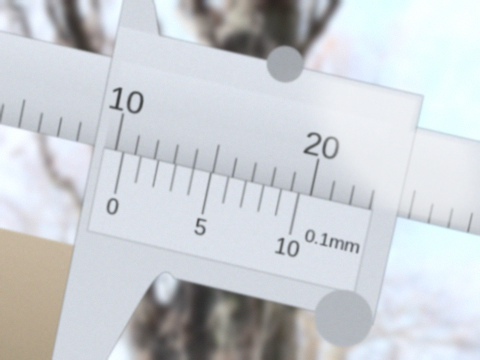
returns 10.4,mm
